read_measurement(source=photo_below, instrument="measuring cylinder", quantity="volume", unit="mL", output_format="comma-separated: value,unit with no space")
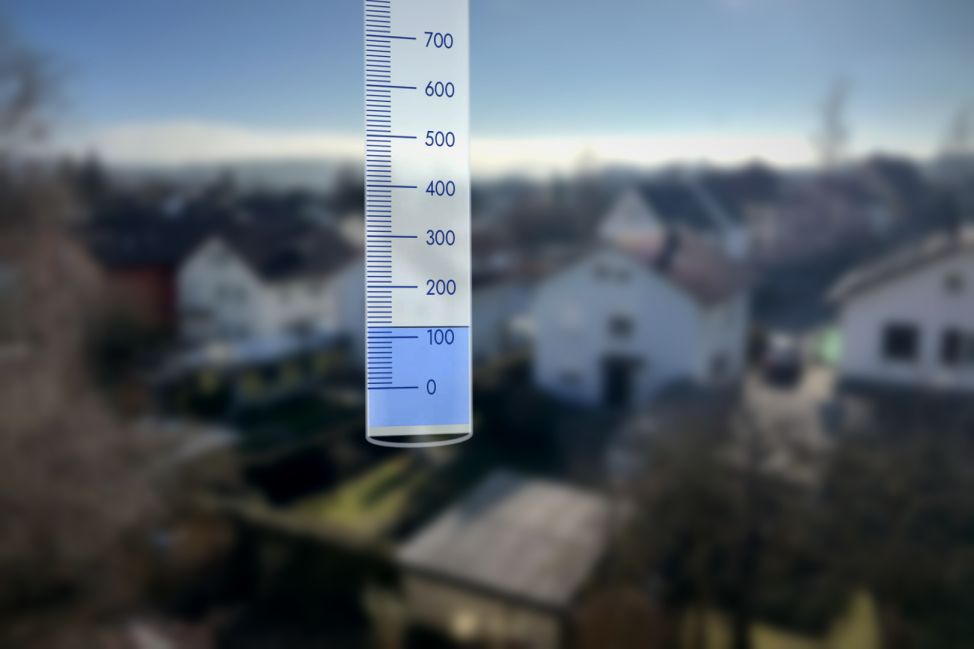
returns 120,mL
